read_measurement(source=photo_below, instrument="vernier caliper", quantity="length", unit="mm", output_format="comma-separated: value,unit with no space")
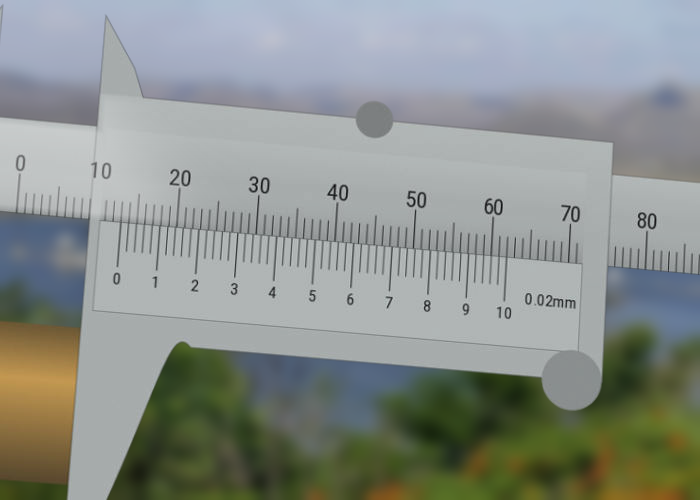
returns 13.0,mm
